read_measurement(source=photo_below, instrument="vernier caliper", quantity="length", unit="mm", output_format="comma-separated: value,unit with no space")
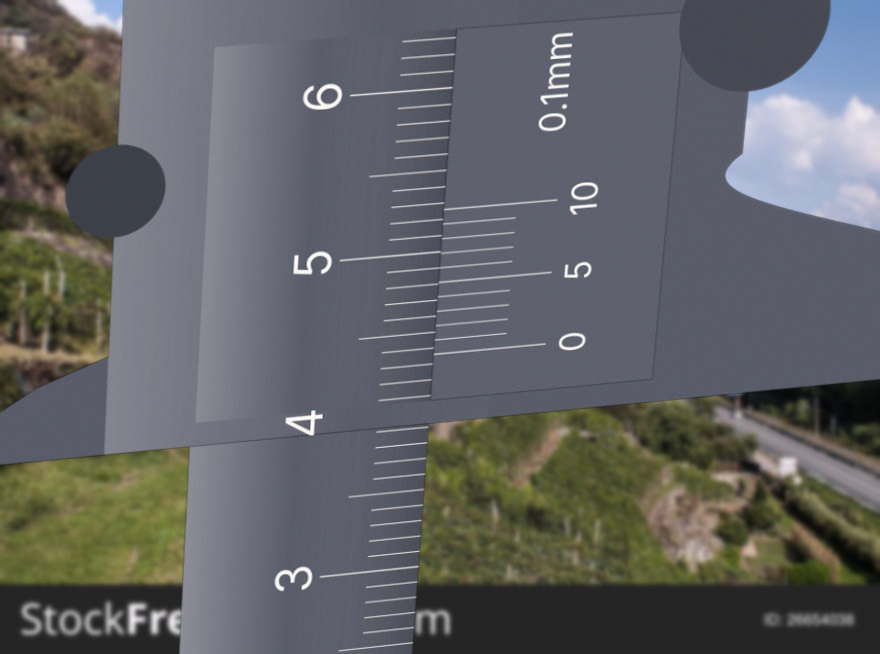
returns 43.6,mm
